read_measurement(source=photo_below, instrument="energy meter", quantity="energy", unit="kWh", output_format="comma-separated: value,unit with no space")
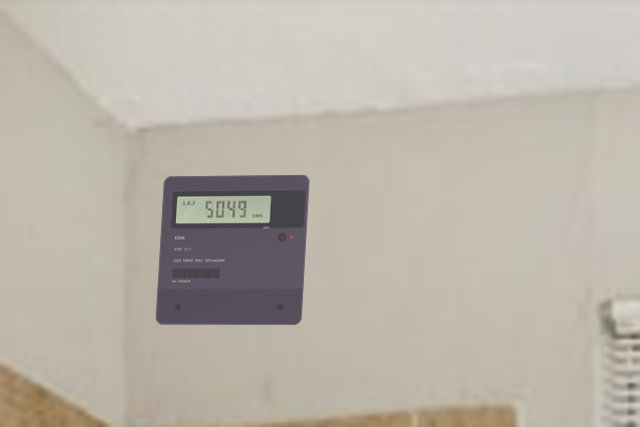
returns 5049,kWh
